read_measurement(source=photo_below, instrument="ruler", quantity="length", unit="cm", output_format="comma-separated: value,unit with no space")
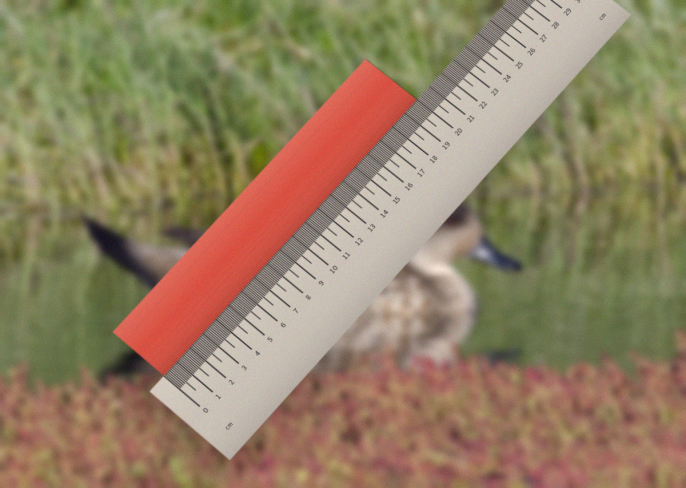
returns 20,cm
